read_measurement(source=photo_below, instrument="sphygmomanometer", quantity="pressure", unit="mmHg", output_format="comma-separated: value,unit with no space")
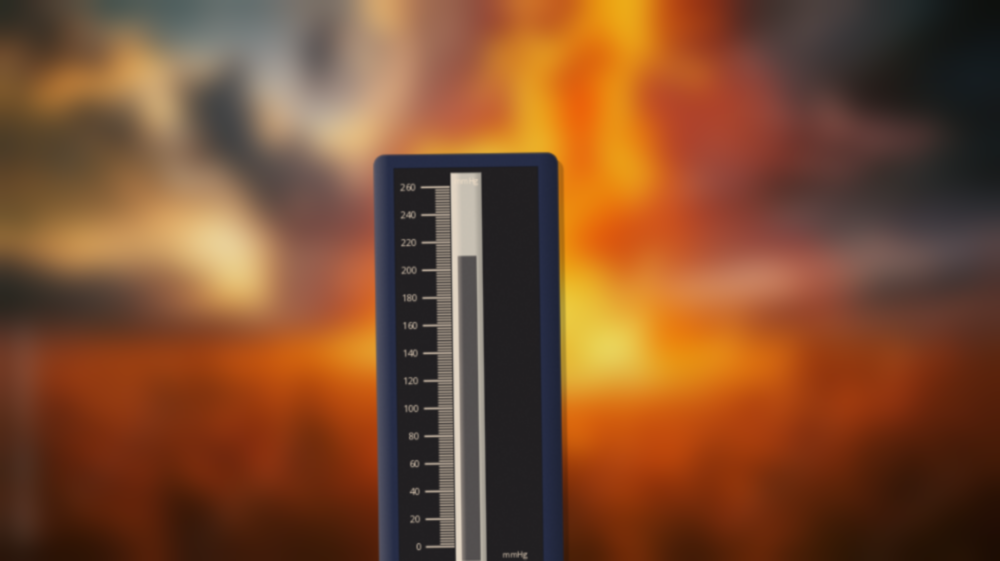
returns 210,mmHg
